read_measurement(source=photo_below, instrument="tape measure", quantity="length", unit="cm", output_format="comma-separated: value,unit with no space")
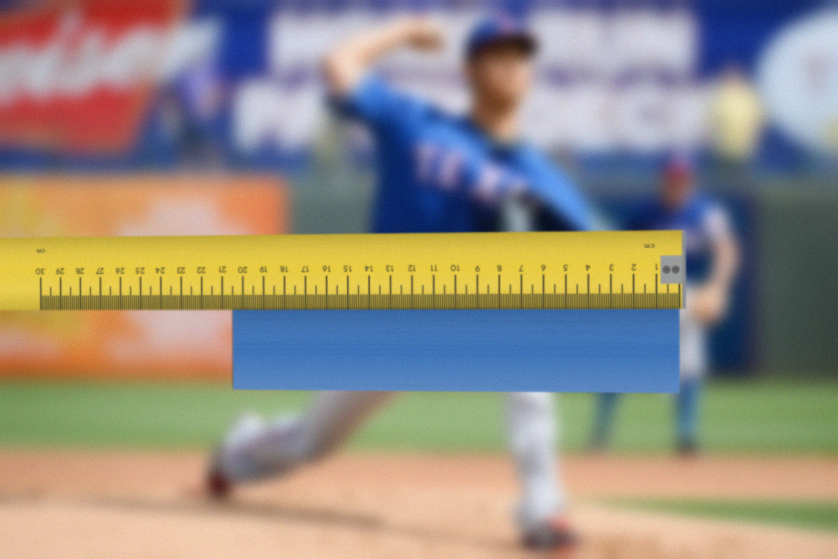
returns 20.5,cm
